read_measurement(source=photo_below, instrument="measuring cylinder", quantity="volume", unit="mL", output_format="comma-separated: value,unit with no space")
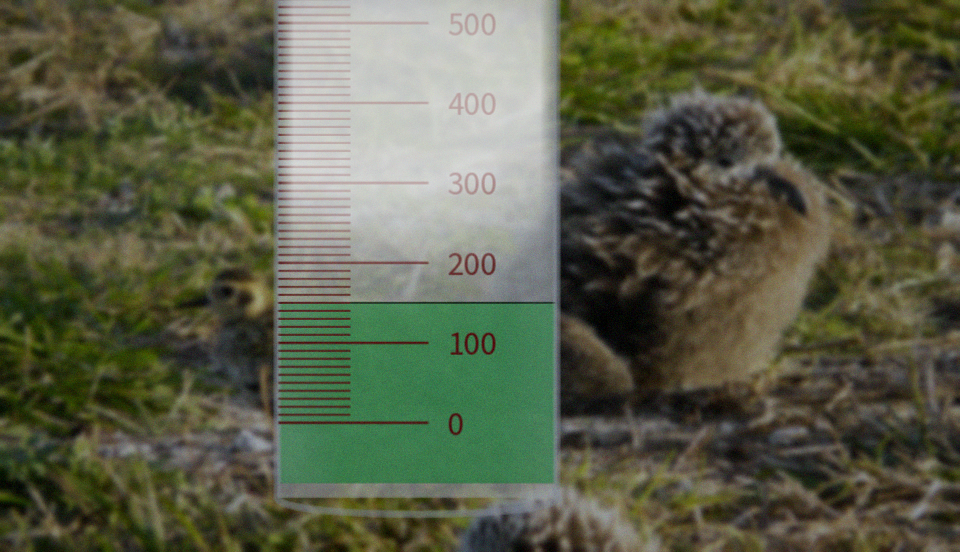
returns 150,mL
